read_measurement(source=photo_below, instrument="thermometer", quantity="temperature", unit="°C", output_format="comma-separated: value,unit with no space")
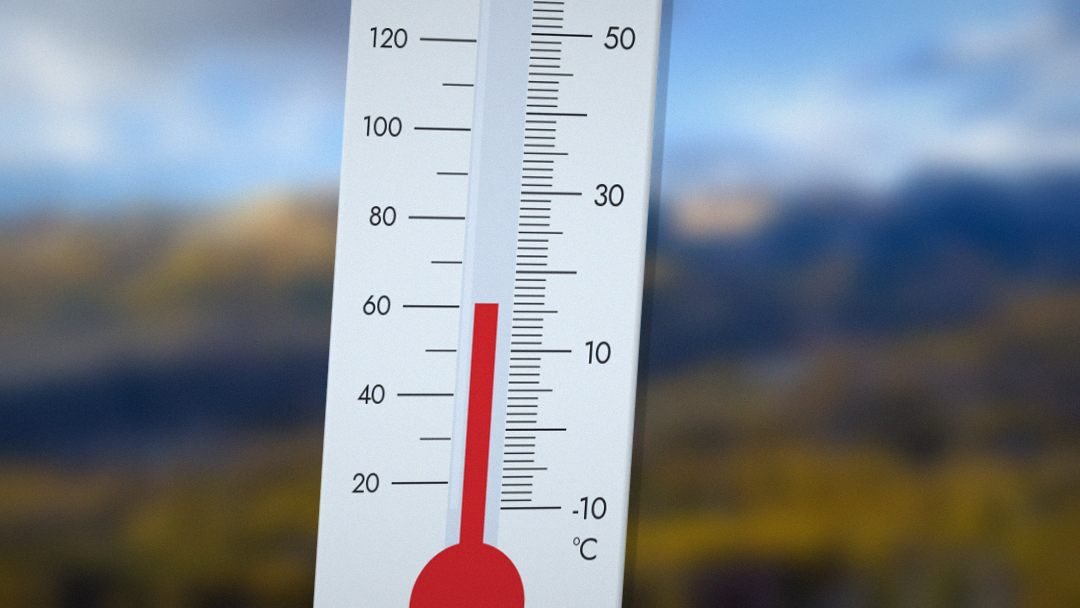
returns 16,°C
